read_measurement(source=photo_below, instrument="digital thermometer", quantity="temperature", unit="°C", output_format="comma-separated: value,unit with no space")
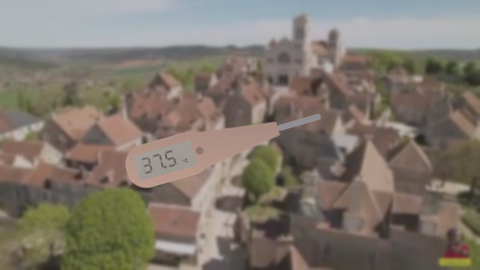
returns 37.5,°C
